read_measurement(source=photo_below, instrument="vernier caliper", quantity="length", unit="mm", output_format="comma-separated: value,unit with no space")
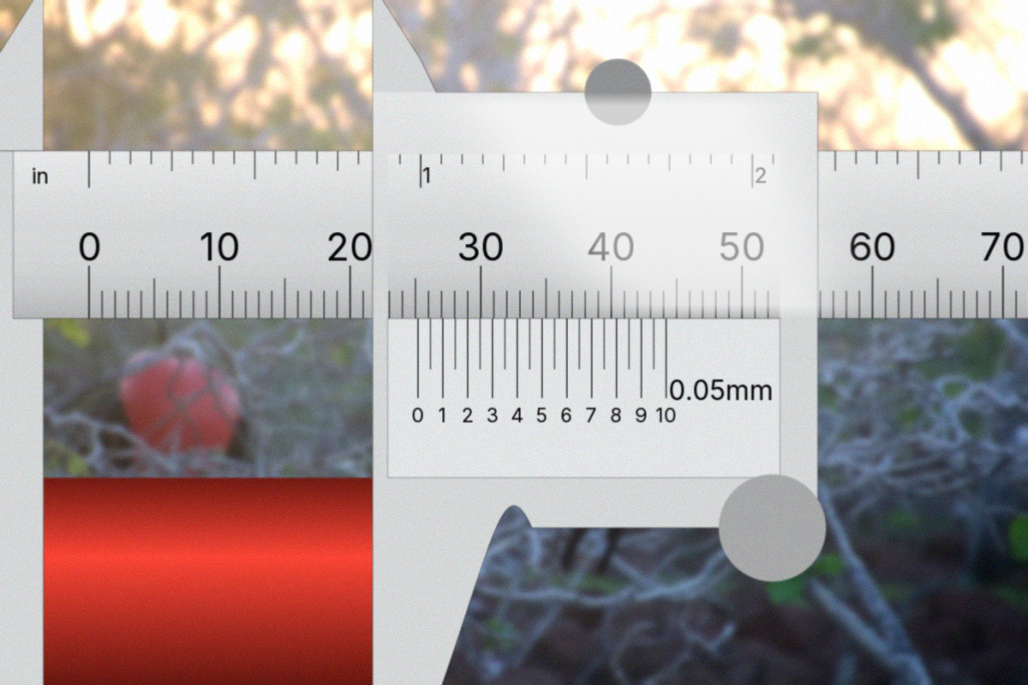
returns 25.2,mm
